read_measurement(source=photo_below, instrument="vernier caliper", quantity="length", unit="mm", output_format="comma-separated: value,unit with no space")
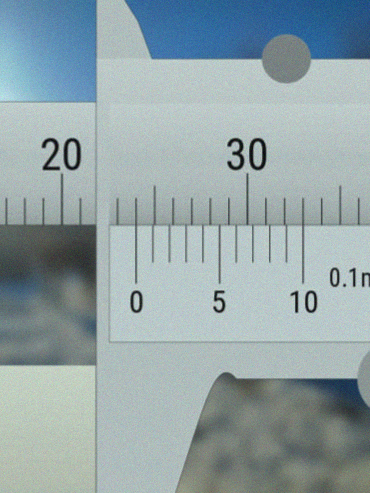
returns 24.0,mm
